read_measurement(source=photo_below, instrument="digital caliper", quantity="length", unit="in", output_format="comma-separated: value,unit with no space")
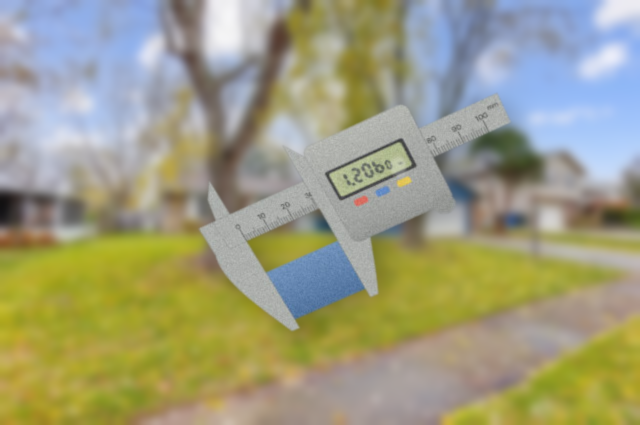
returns 1.2060,in
